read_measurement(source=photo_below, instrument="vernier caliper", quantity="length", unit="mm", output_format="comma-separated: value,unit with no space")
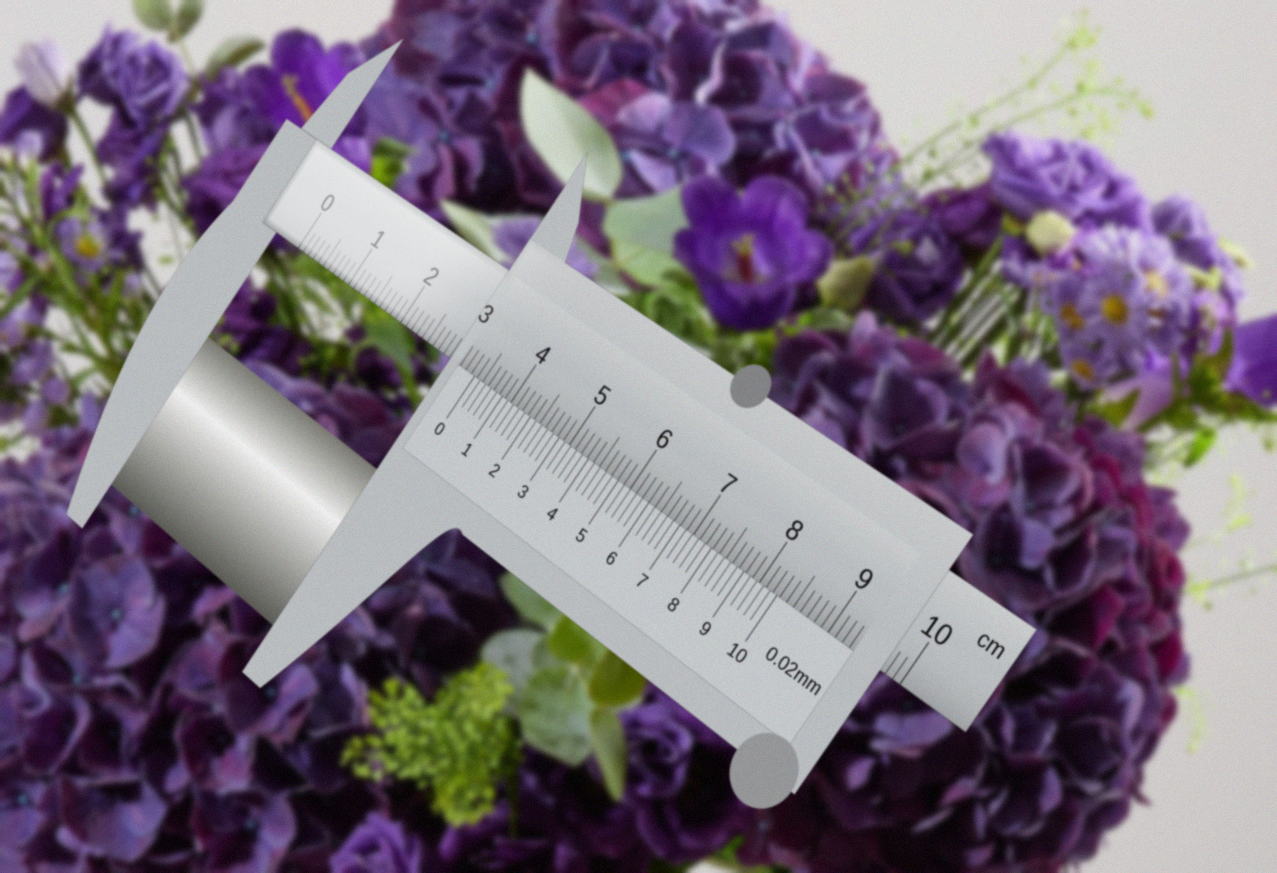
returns 33.6,mm
